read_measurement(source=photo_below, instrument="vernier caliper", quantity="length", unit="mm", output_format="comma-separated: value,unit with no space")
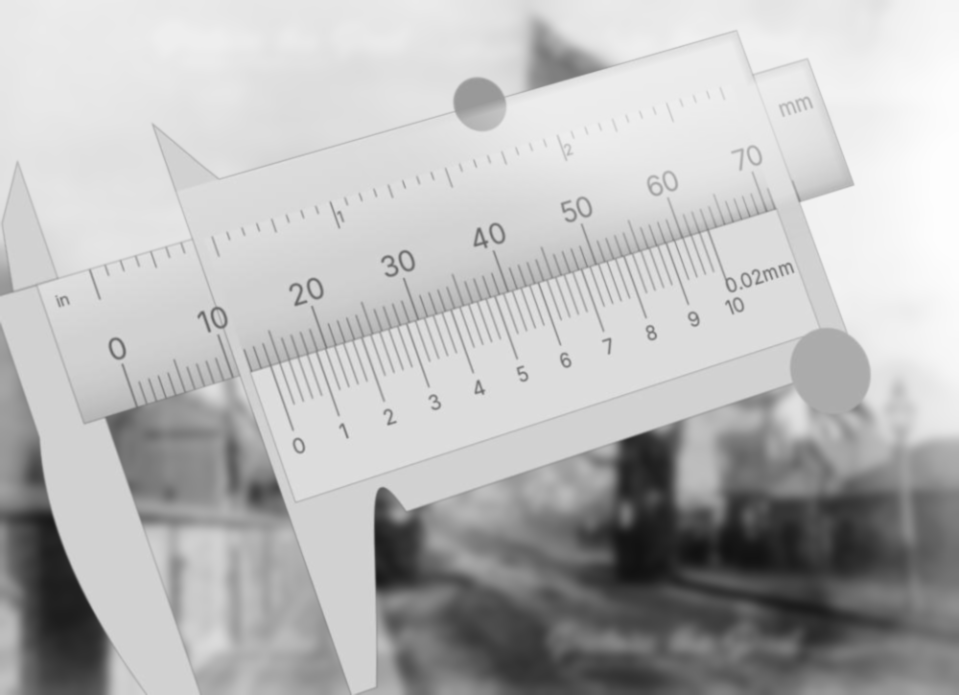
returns 14.0,mm
